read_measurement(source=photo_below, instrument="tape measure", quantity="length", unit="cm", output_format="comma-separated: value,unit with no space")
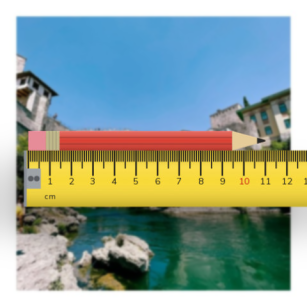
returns 11,cm
